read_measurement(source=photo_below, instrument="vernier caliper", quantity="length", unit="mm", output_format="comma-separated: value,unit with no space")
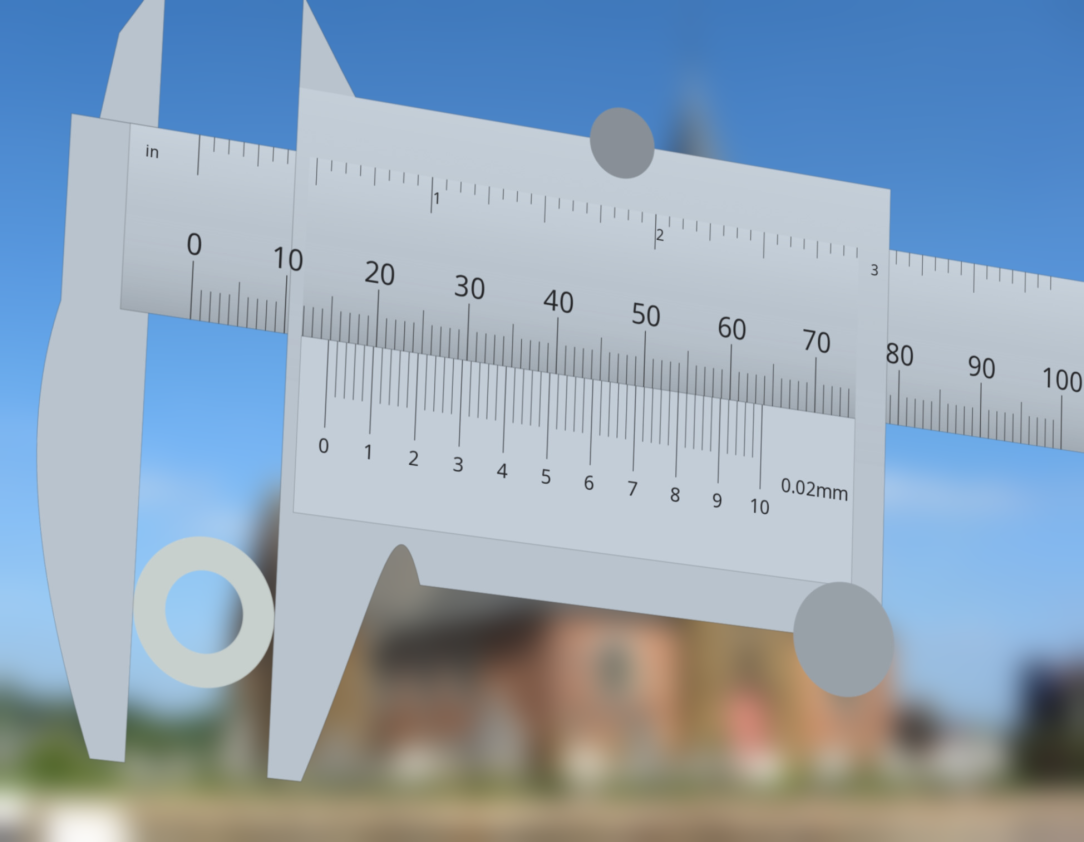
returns 14.8,mm
